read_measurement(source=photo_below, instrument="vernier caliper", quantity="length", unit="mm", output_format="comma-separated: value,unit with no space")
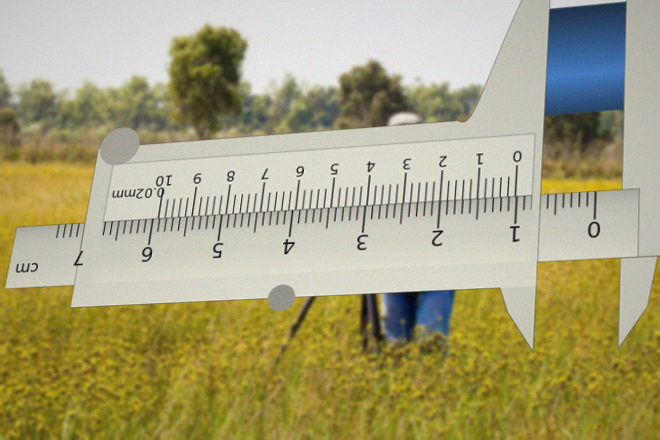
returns 10.2,mm
